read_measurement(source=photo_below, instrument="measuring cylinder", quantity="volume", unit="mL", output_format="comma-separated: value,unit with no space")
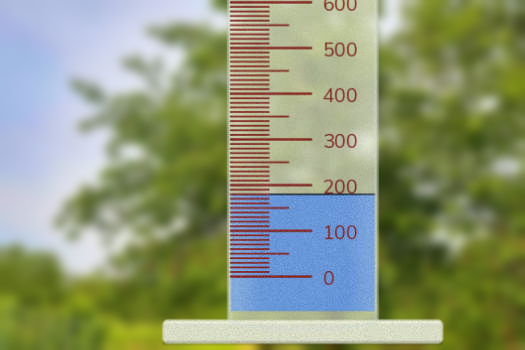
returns 180,mL
